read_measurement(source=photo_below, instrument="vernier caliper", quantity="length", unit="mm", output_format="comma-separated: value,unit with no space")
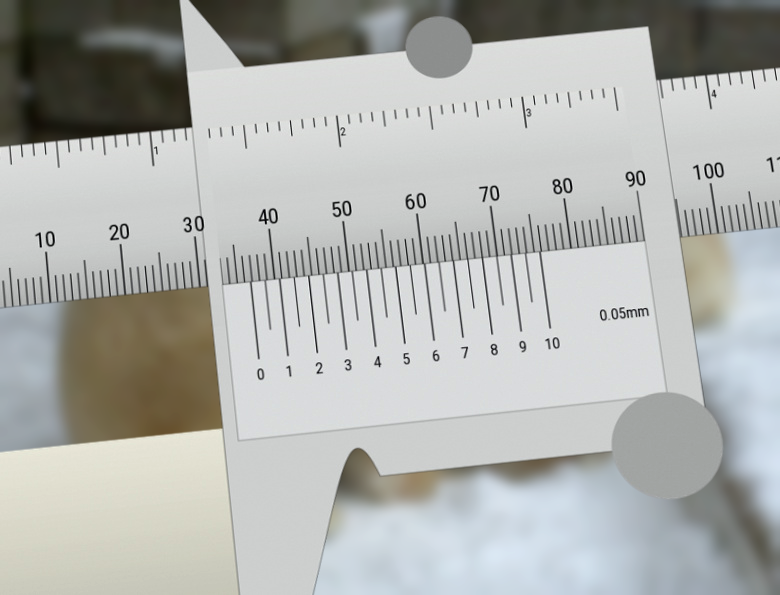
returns 36.8,mm
